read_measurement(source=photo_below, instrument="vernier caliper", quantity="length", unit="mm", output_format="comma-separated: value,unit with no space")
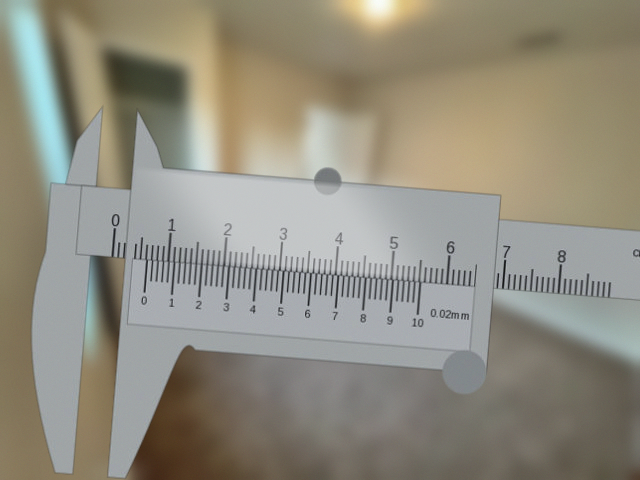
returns 6.2,mm
